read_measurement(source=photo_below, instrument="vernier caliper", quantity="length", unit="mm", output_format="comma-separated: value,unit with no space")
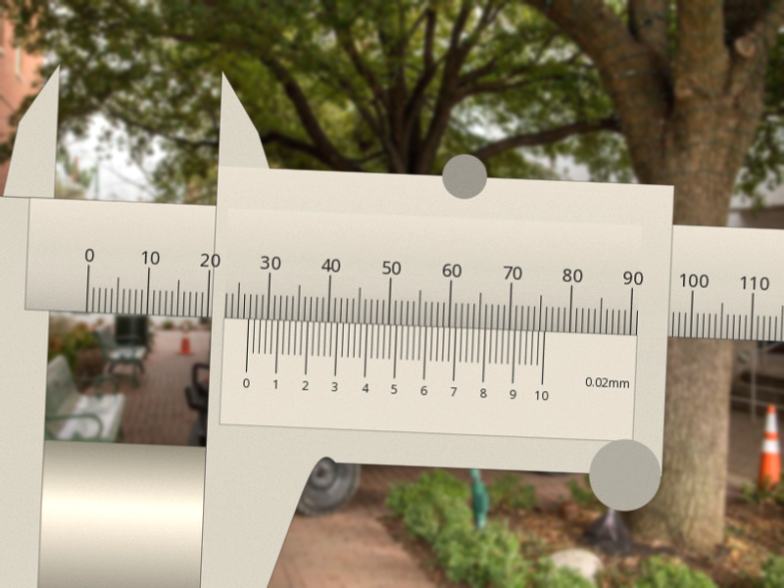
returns 26.8,mm
